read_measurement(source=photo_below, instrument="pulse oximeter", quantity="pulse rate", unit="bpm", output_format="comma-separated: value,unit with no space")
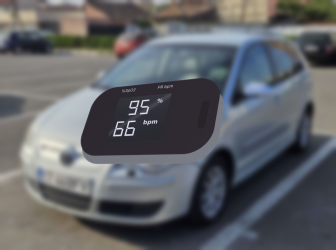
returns 66,bpm
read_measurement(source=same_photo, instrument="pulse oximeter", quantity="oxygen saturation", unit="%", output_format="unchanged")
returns 95,%
